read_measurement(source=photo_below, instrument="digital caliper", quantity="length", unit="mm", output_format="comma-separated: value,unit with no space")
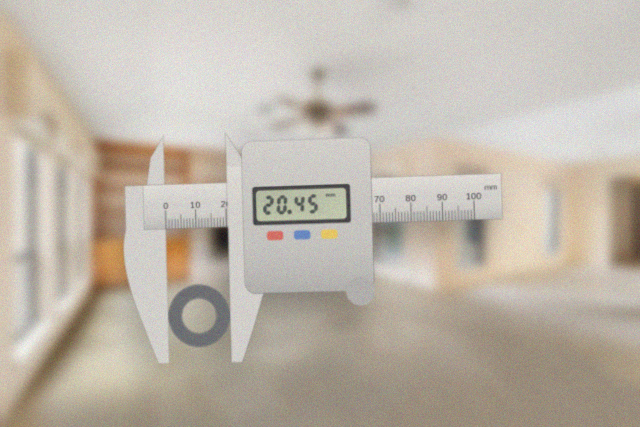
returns 20.45,mm
